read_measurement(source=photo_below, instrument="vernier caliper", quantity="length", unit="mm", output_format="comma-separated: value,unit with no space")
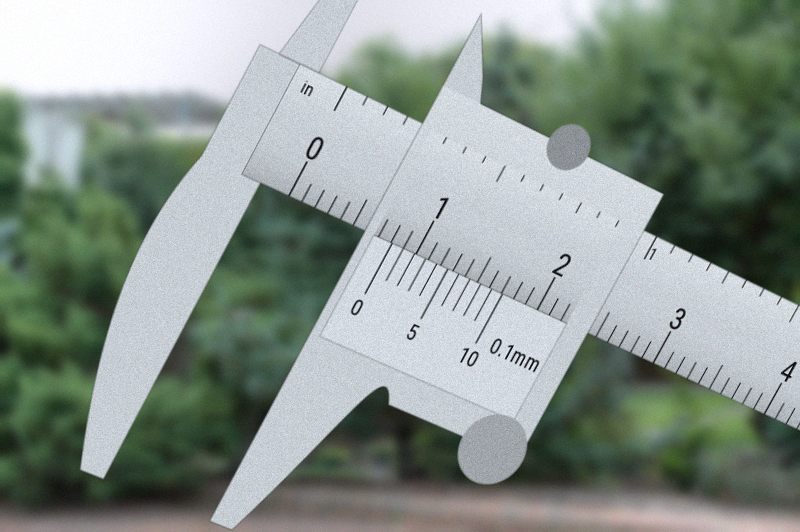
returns 8.1,mm
